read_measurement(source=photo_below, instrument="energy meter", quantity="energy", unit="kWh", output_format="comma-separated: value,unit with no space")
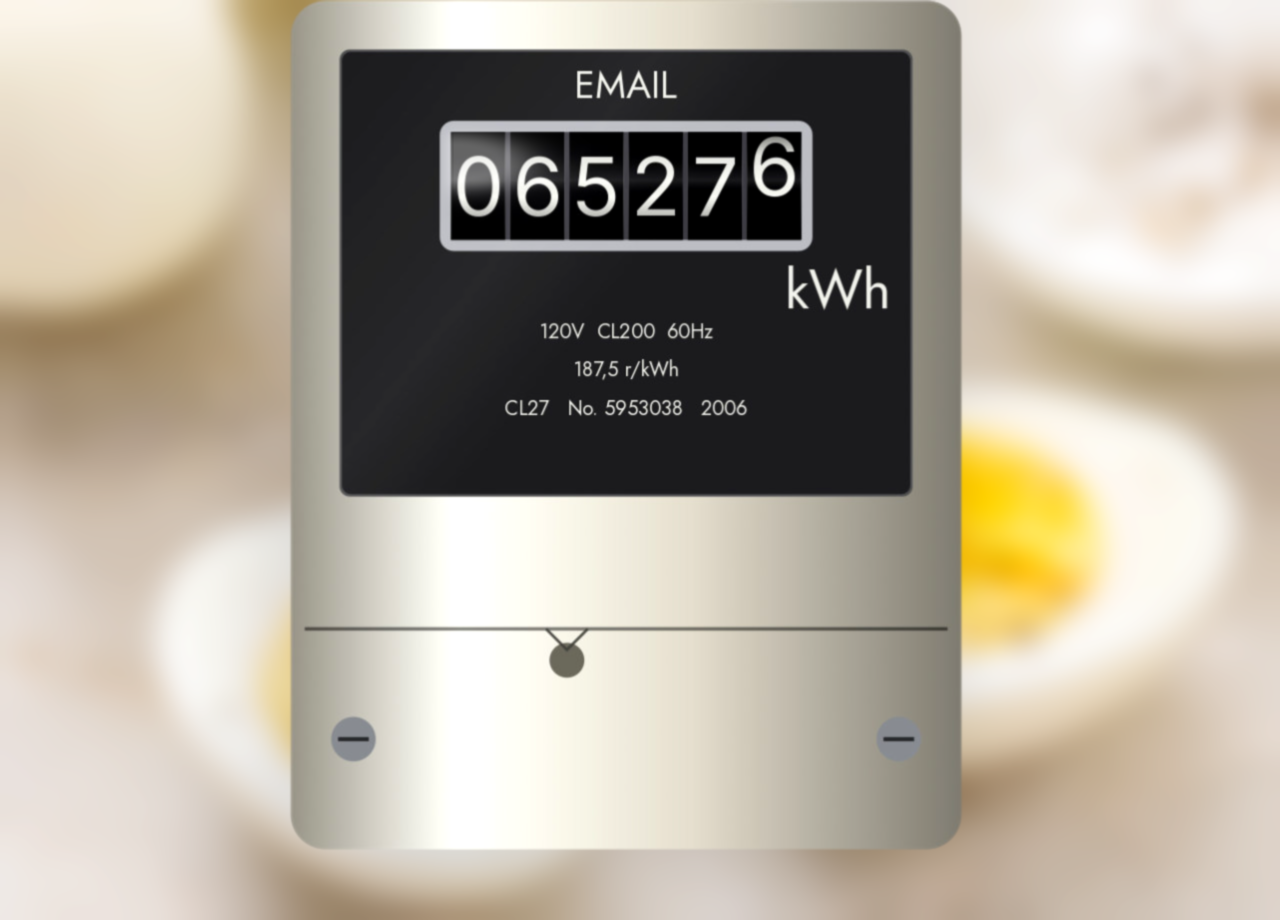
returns 65276,kWh
